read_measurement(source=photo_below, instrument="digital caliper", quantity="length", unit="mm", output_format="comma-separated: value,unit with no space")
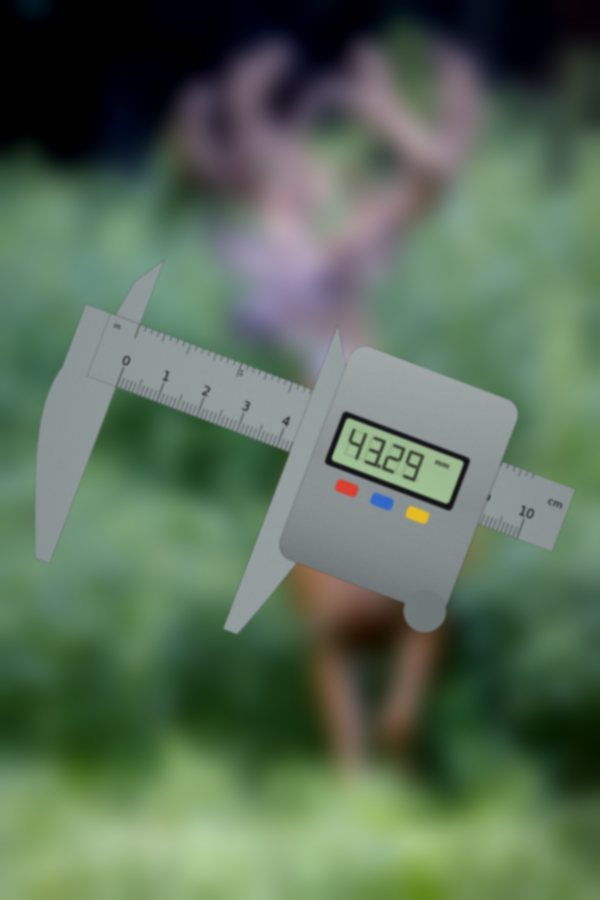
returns 43.29,mm
